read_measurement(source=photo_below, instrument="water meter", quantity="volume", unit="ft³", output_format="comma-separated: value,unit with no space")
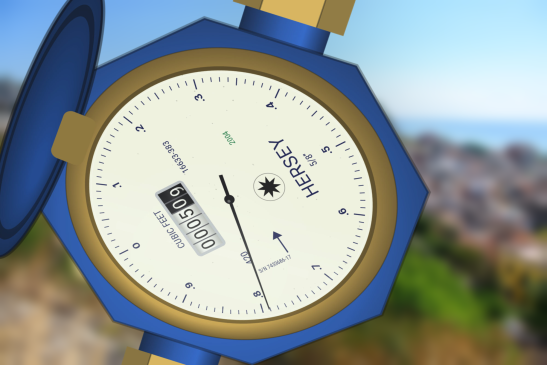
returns 508.79,ft³
